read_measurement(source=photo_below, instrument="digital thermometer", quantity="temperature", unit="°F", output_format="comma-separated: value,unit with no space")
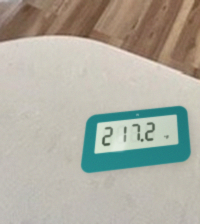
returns 217.2,°F
